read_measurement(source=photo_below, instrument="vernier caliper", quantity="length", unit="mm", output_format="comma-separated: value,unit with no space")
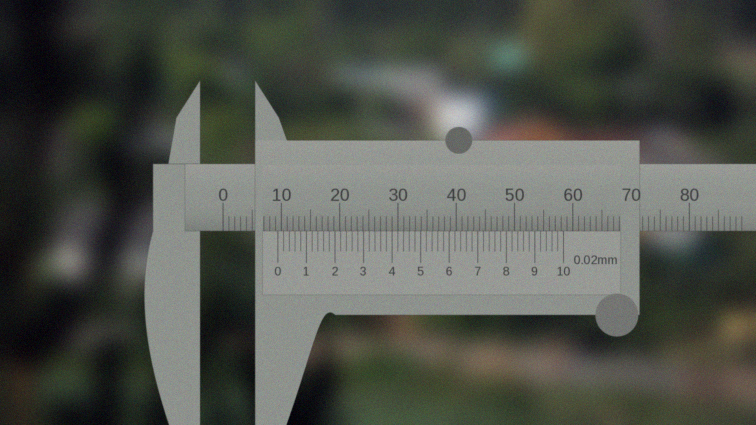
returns 9.4,mm
